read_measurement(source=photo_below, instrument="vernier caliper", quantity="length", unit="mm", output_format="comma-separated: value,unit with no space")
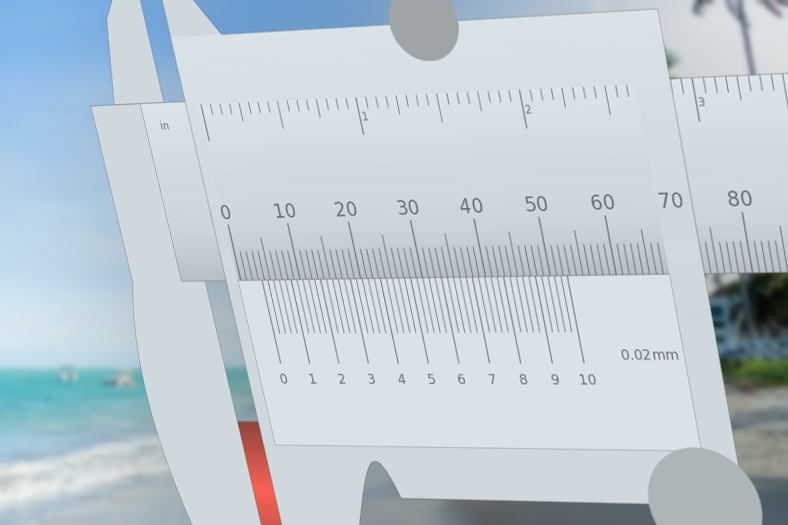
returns 3.6,mm
